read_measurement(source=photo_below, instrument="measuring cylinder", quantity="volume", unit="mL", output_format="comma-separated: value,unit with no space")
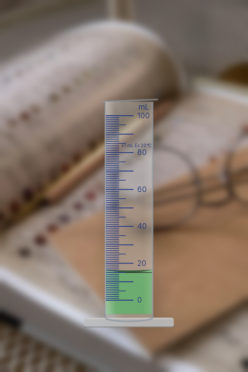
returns 15,mL
